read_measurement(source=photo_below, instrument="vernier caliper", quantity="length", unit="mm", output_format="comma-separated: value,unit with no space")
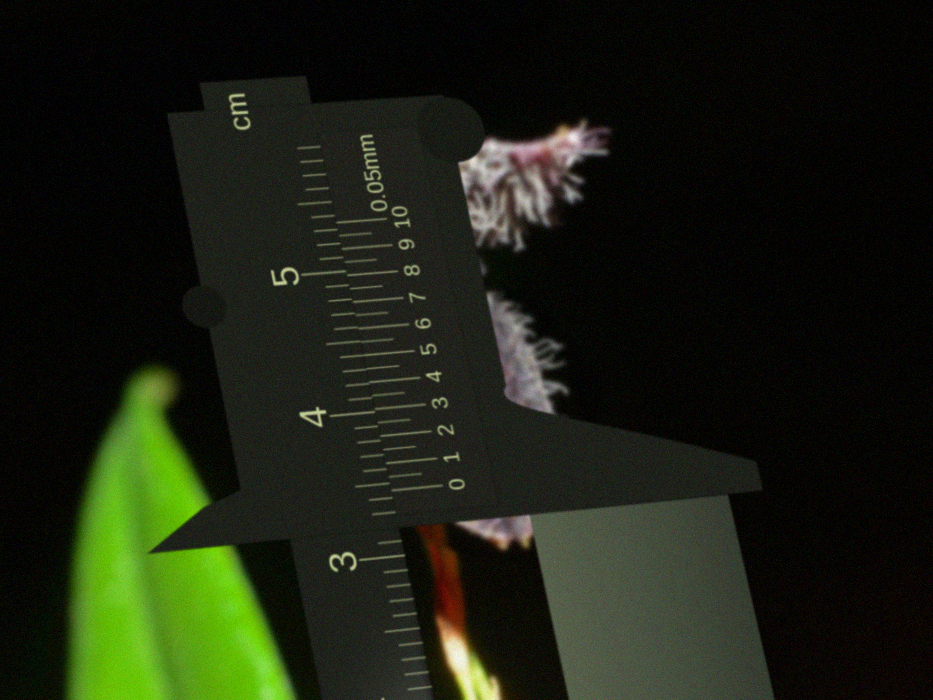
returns 34.5,mm
